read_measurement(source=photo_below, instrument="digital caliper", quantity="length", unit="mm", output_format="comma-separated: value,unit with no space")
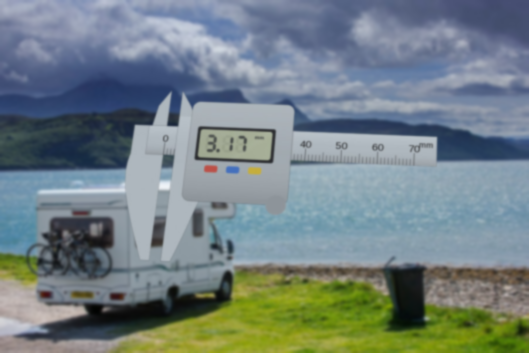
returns 3.17,mm
